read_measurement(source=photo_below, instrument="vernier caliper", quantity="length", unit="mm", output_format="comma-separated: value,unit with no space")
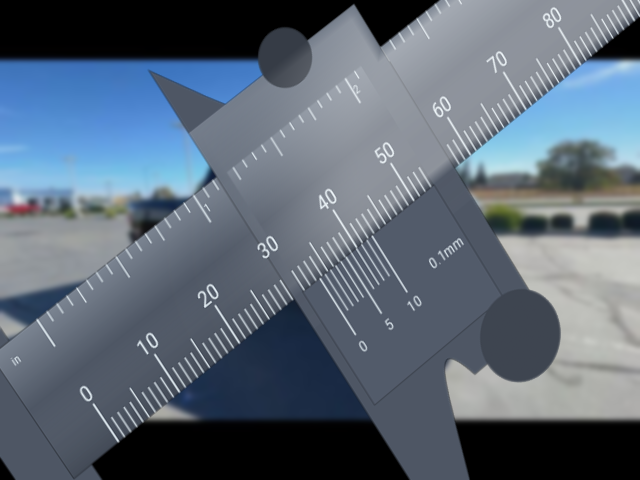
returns 33.6,mm
